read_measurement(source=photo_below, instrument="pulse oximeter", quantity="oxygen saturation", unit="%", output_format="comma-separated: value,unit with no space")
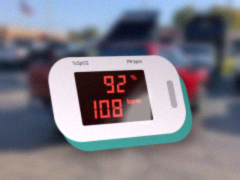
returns 92,%
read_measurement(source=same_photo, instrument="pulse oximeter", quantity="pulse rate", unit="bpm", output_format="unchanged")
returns 108,bpm
